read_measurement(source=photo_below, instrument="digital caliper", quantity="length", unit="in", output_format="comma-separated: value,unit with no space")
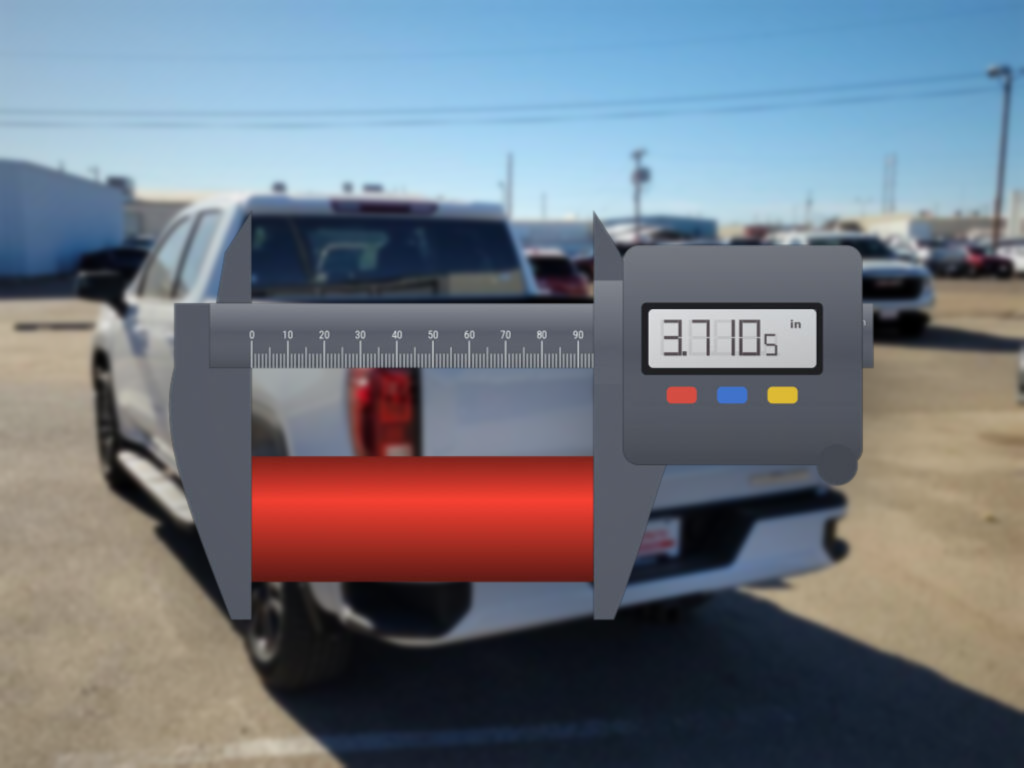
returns 3.7105,in
